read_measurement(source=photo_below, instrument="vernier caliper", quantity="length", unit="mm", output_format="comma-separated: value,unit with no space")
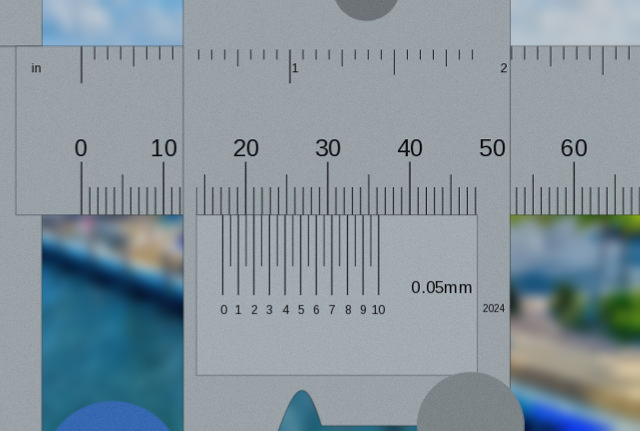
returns 17.2,mm
